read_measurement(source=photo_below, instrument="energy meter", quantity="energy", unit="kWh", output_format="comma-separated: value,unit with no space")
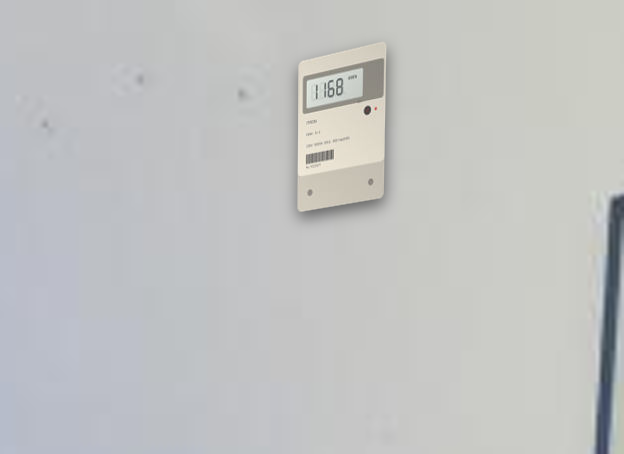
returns 1168,kWh
